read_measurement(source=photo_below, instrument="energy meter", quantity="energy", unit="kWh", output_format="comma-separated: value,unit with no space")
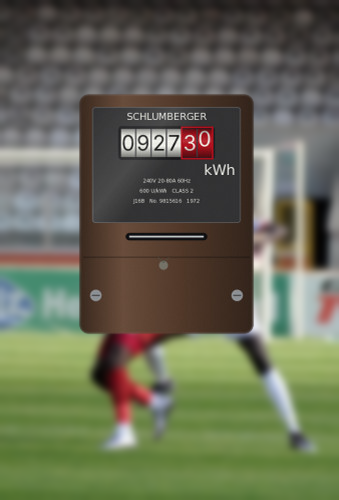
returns 927.30,kWh
